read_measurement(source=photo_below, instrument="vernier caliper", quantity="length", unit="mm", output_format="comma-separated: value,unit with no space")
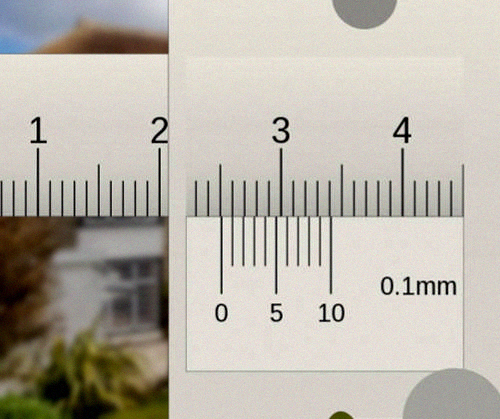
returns 25.1,mm
